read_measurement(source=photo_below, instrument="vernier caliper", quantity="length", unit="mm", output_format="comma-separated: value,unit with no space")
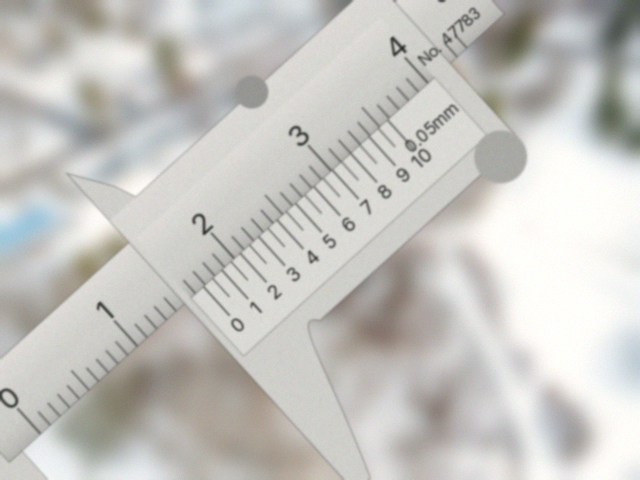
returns 16.8,mm
